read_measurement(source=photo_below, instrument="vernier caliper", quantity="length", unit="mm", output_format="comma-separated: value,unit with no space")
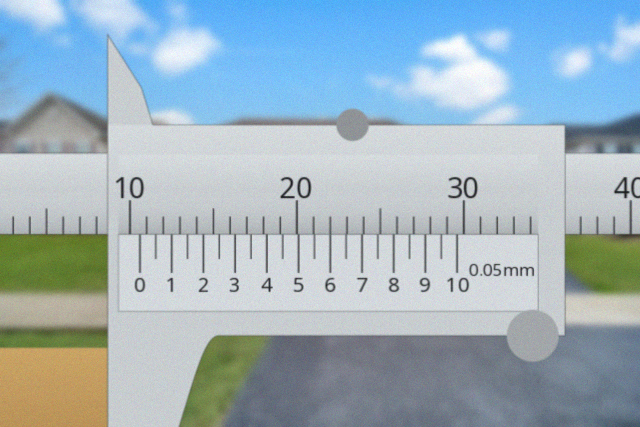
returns 10.6,mm
